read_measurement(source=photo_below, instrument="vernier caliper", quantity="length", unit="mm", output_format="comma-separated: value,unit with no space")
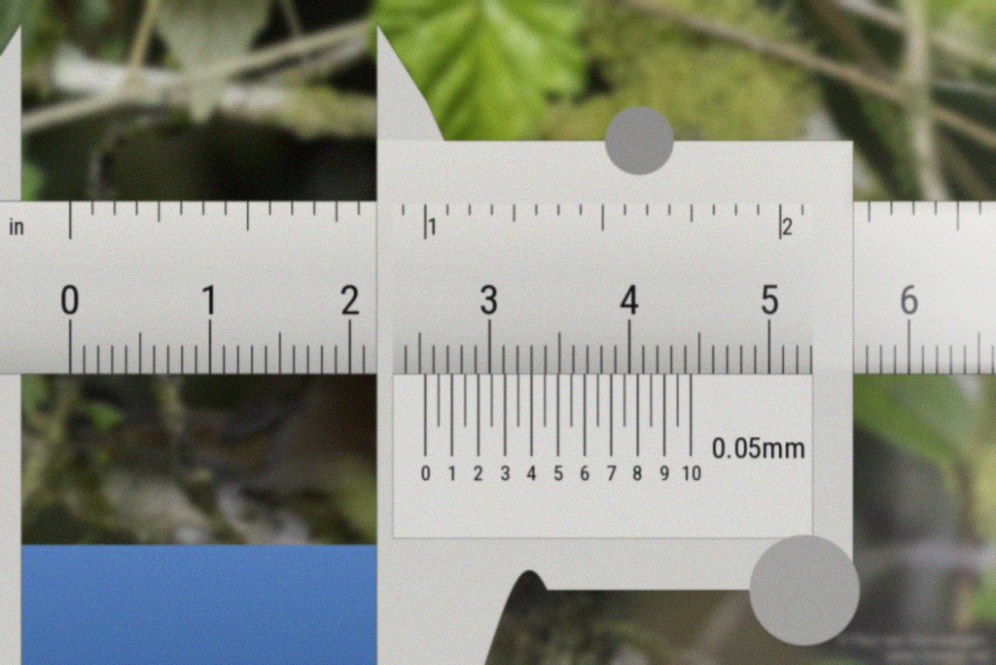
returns 25.4,mm
